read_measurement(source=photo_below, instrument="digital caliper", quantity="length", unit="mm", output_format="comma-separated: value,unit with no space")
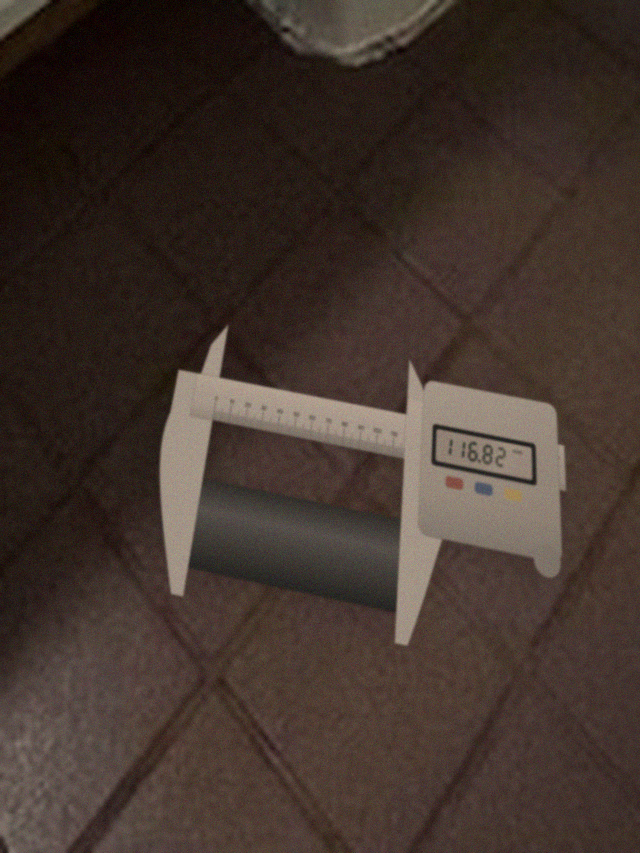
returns 116.82,mm
